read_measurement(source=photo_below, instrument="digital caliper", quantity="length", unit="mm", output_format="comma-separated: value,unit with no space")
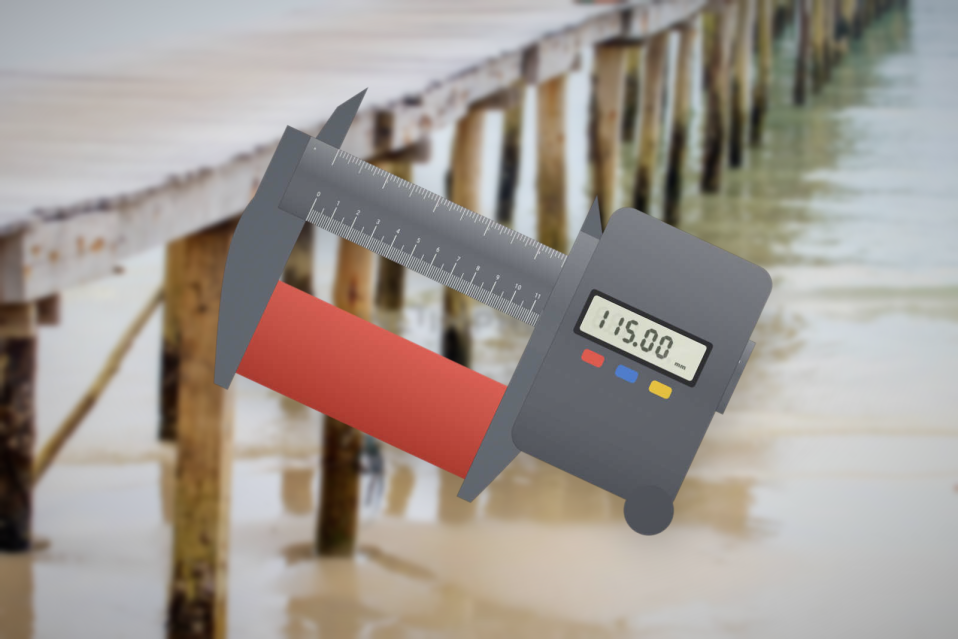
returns 115.00,mm
